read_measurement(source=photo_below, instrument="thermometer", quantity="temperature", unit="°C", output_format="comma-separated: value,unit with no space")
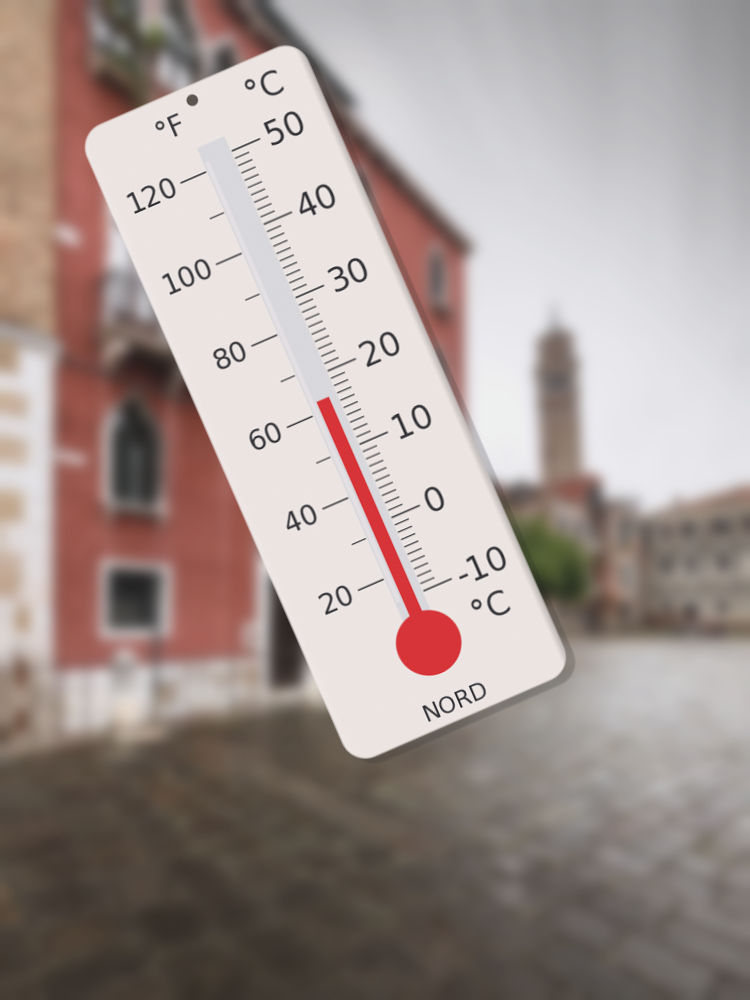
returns 17,°C
